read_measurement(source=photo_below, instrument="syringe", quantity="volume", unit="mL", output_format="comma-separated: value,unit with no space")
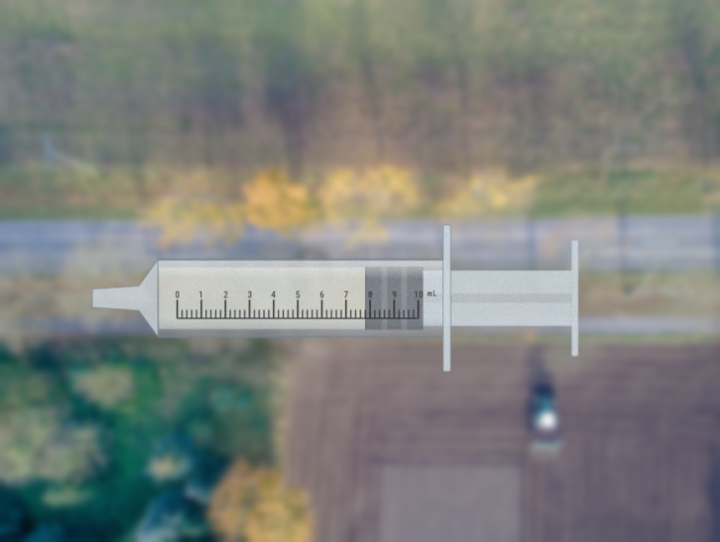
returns 7.8,mL
